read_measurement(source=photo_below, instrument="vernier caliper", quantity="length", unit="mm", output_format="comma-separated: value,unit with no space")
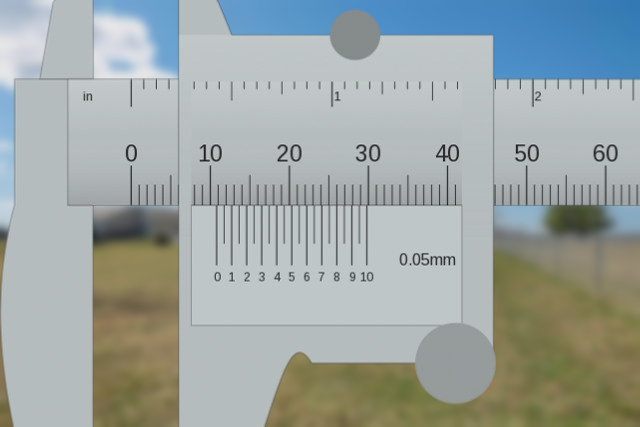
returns 10.8,mm
